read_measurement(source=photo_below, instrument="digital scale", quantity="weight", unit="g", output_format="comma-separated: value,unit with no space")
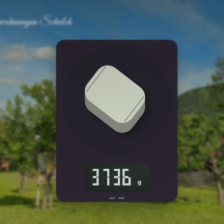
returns 3736,g
